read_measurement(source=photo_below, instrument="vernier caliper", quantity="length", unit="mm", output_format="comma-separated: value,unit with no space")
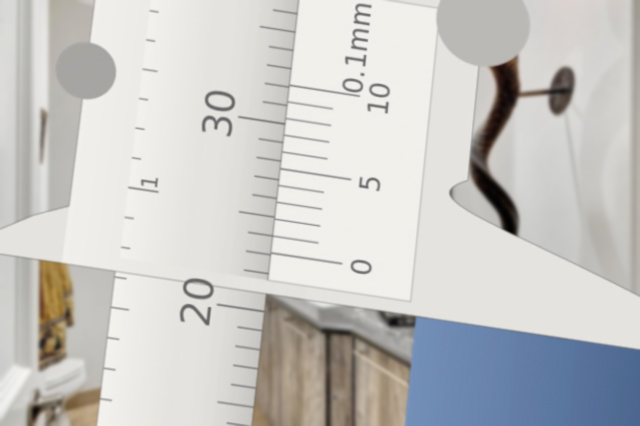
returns 23.1,mm
